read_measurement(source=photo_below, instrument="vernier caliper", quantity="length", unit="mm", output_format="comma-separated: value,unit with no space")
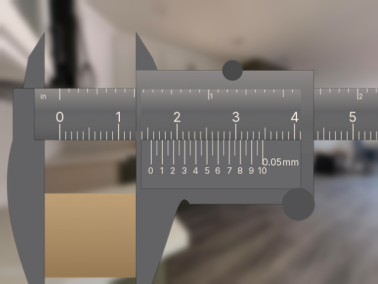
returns 15.6,mm
